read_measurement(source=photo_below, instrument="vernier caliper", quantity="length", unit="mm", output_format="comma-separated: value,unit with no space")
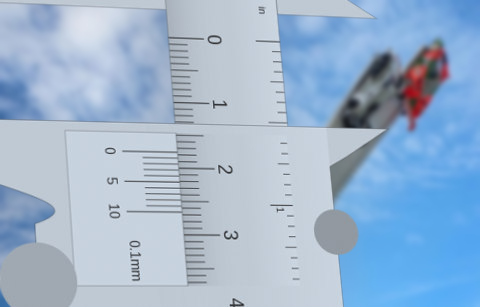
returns 17.6,mm
